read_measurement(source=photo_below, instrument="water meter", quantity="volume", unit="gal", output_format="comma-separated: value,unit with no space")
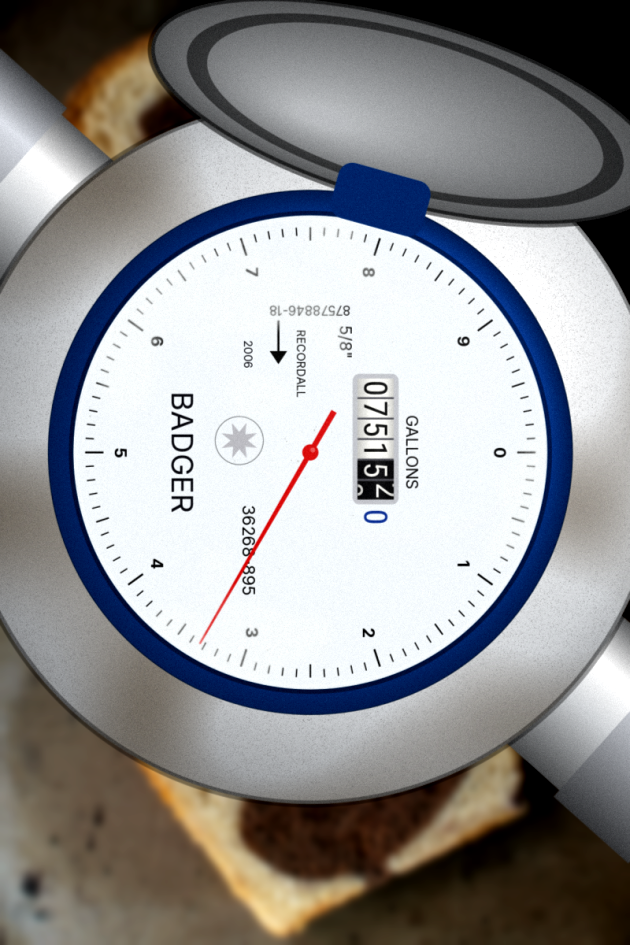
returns 751523.3,gal
